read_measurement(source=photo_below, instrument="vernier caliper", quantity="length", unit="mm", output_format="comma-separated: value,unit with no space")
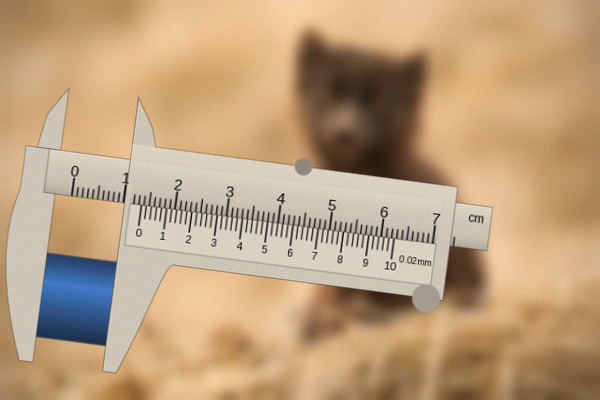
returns 13.5,mm
